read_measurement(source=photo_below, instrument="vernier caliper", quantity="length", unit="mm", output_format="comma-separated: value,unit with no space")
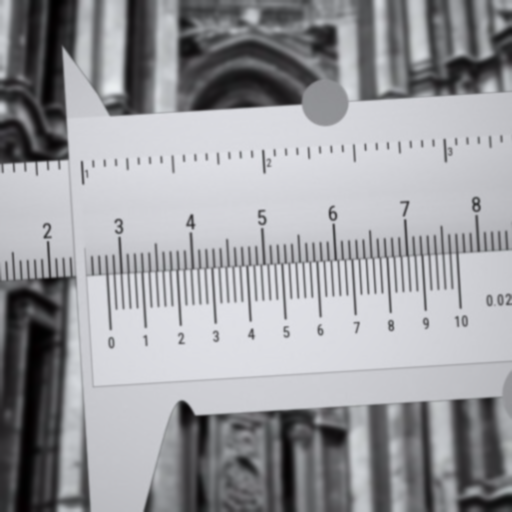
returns 28.0,mm
